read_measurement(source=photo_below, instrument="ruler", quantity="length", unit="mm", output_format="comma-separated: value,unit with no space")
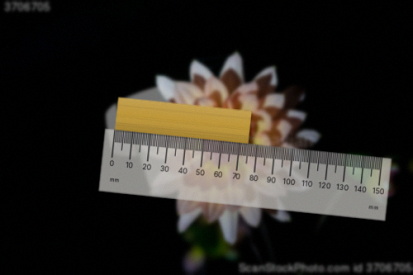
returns 75,mm
